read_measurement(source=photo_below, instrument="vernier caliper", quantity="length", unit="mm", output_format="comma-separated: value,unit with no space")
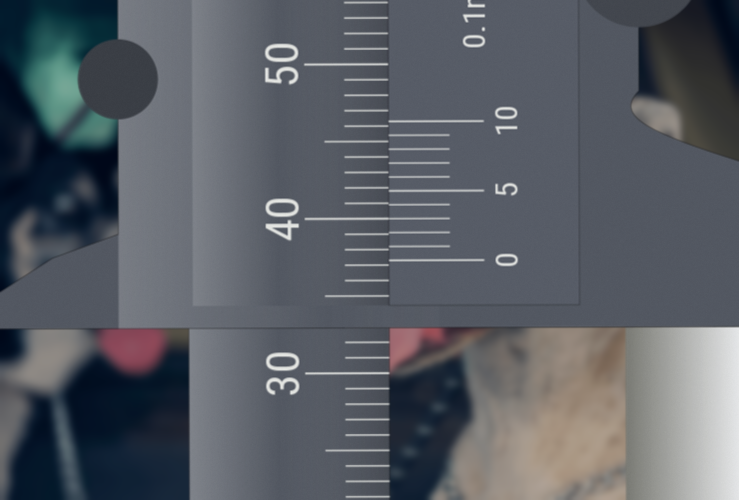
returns 37.3,mm
